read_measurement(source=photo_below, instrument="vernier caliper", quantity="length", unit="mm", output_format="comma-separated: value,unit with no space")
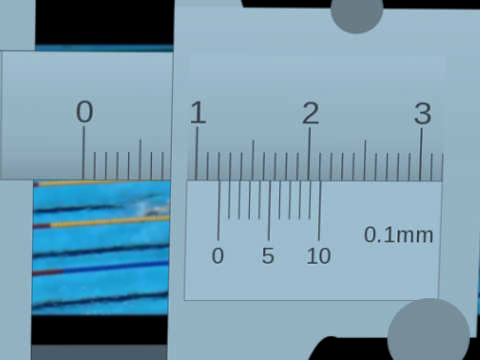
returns 12.1,mm
